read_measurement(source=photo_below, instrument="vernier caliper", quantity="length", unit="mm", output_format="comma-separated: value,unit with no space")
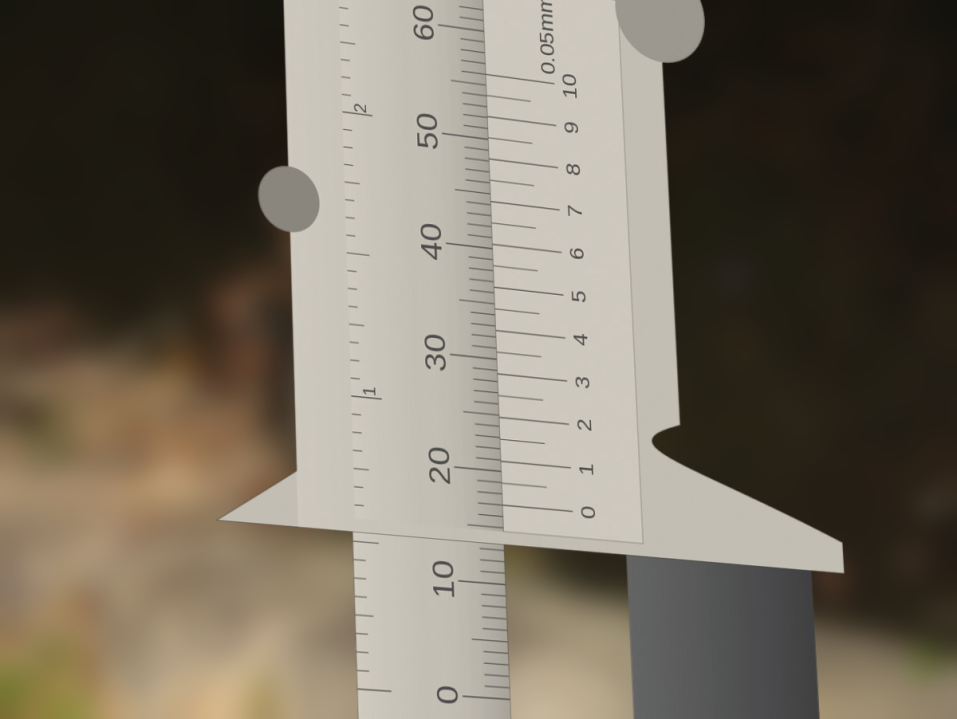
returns 17.0,mm
